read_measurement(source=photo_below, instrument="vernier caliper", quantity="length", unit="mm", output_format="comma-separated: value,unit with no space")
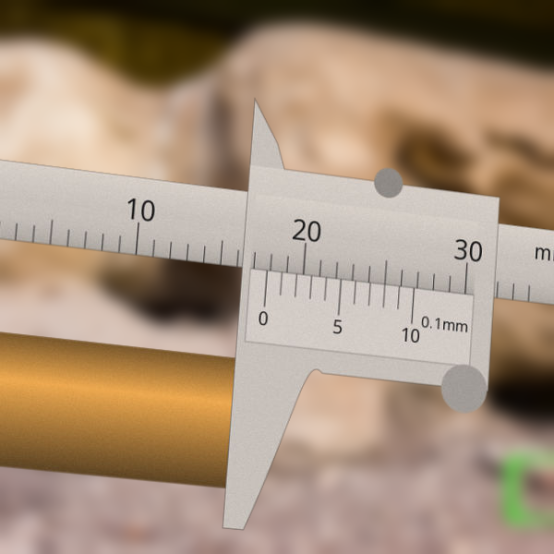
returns 17.8,mm
